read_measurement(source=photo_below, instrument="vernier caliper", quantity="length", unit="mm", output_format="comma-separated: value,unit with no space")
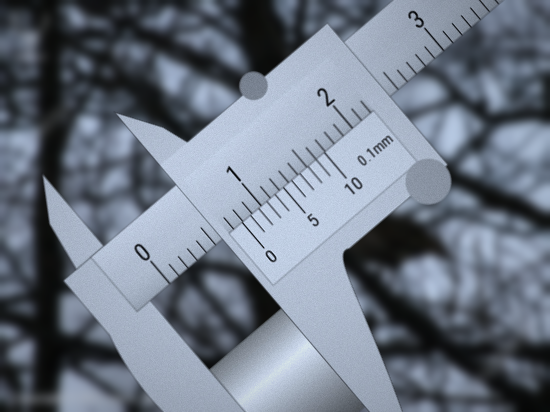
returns 7.9,mm
